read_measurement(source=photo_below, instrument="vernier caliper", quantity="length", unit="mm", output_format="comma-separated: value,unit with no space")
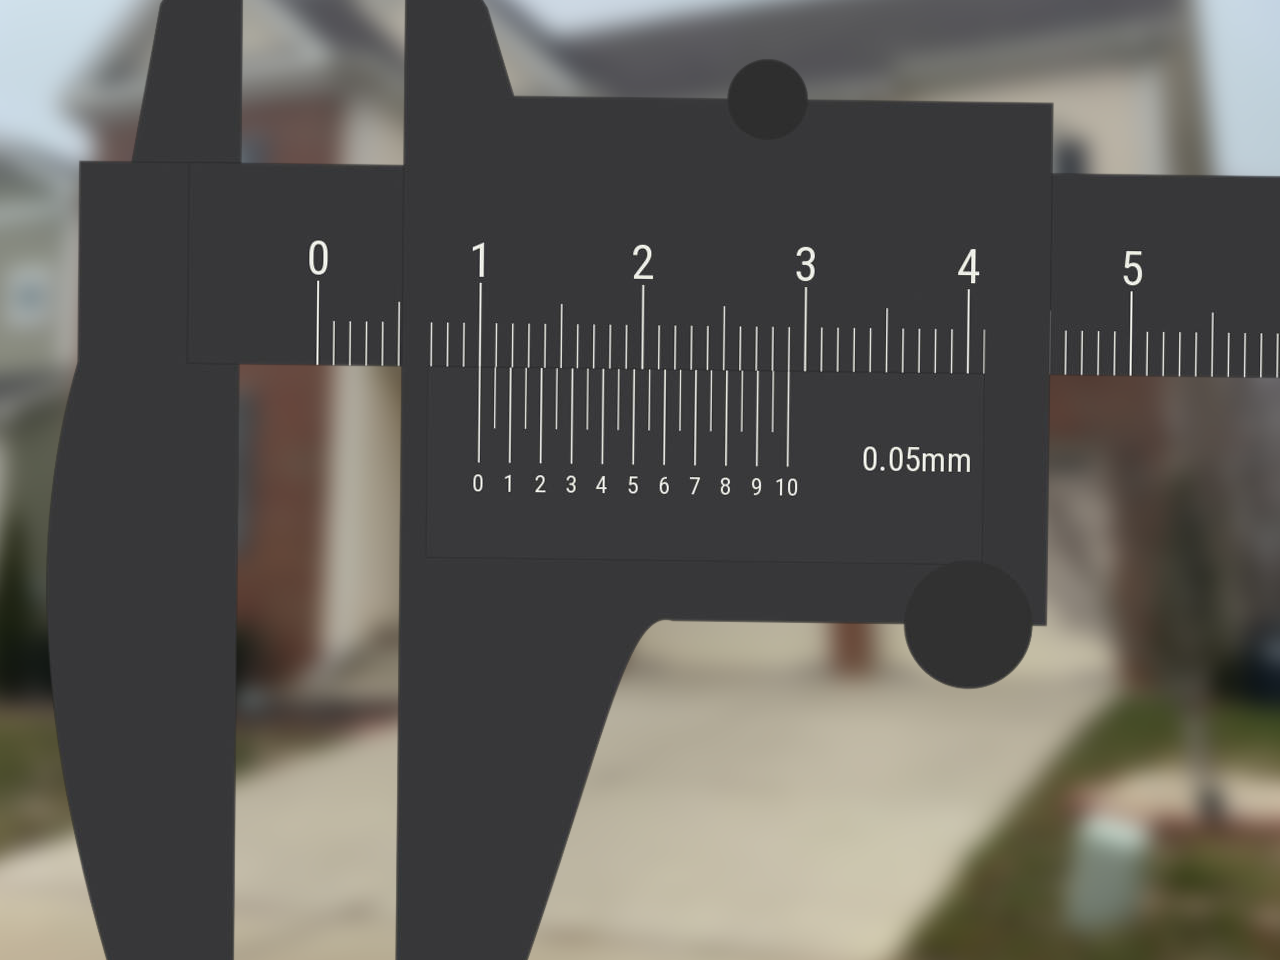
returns 10.0,mm
